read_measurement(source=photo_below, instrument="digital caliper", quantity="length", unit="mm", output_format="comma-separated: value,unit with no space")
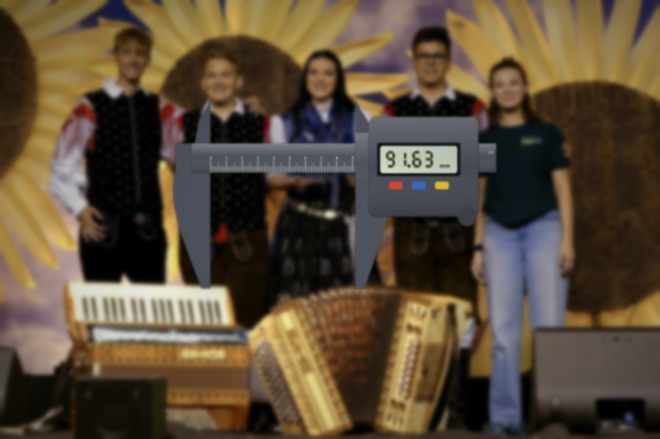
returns 91.63,mm
